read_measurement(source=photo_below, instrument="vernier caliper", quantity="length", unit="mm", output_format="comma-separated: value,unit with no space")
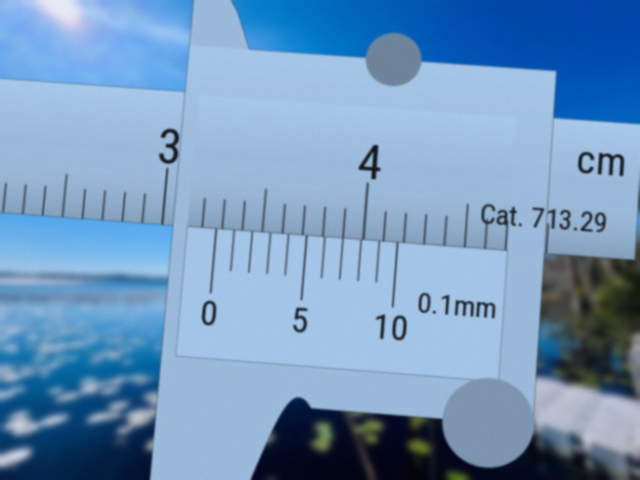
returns 32.7,mm
